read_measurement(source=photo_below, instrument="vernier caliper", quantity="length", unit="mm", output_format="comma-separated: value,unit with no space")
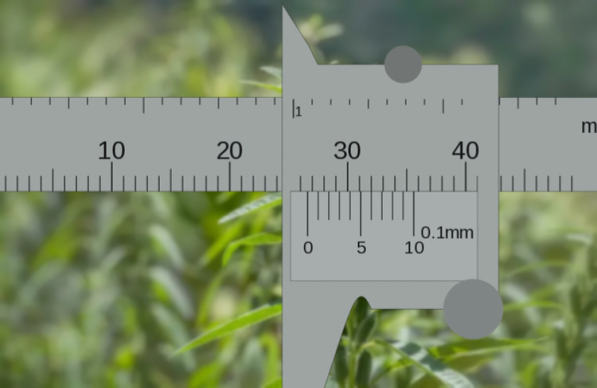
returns 26.6,mm
